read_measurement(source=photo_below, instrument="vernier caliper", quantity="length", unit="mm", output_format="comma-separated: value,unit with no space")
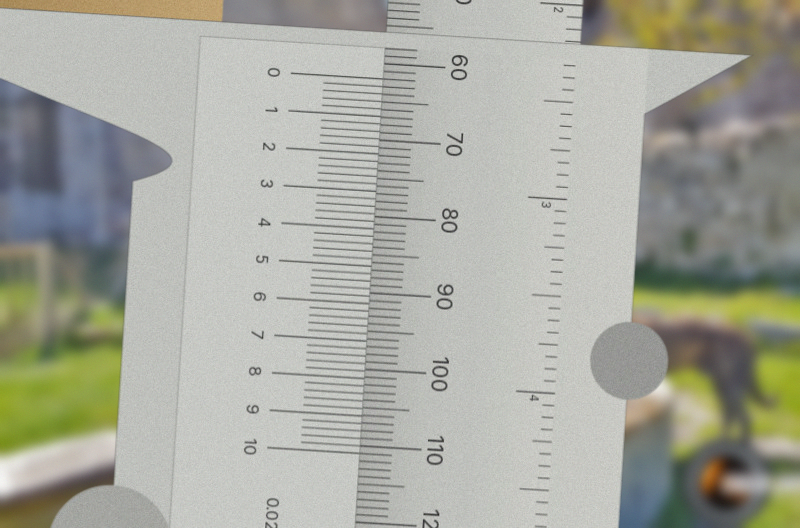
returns 62.0,mm
